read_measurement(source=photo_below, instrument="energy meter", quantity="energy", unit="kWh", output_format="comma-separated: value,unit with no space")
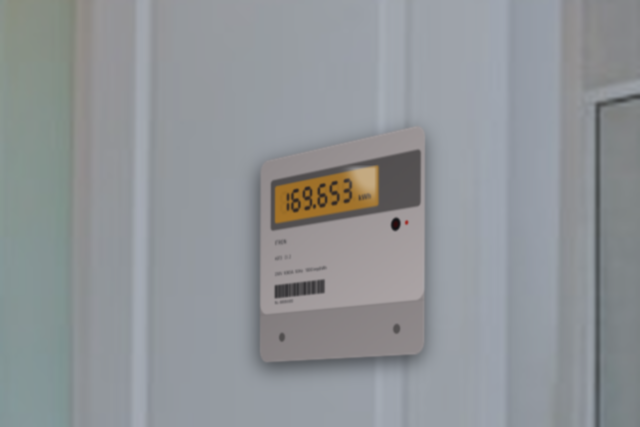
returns 169.653,kWh
